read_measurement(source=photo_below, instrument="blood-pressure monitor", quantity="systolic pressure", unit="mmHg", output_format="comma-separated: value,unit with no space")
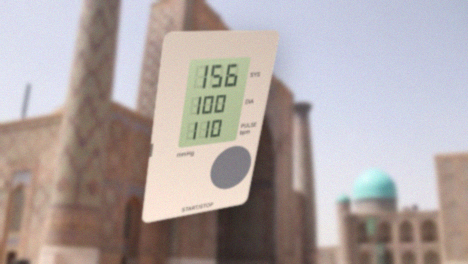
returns 156,mmHg
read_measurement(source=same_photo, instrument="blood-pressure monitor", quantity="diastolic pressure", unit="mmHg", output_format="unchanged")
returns 100,mmHg
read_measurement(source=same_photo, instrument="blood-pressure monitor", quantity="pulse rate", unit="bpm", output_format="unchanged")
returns 110,bpm
